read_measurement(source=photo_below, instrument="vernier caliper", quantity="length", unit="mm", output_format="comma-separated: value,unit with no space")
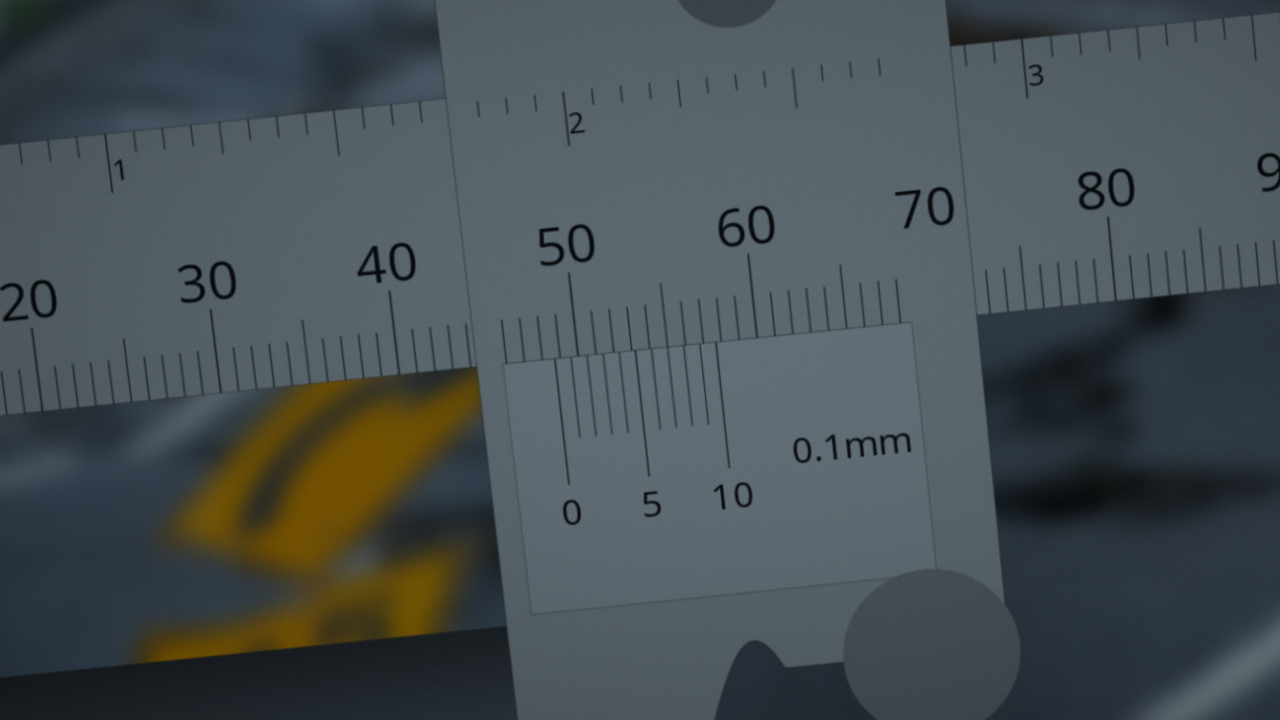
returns 48.7,mm
